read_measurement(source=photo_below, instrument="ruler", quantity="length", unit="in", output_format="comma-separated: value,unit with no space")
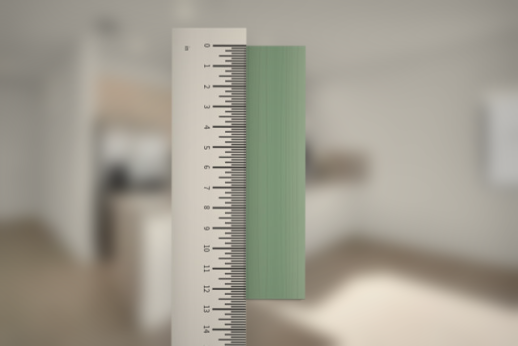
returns 12.5,in
